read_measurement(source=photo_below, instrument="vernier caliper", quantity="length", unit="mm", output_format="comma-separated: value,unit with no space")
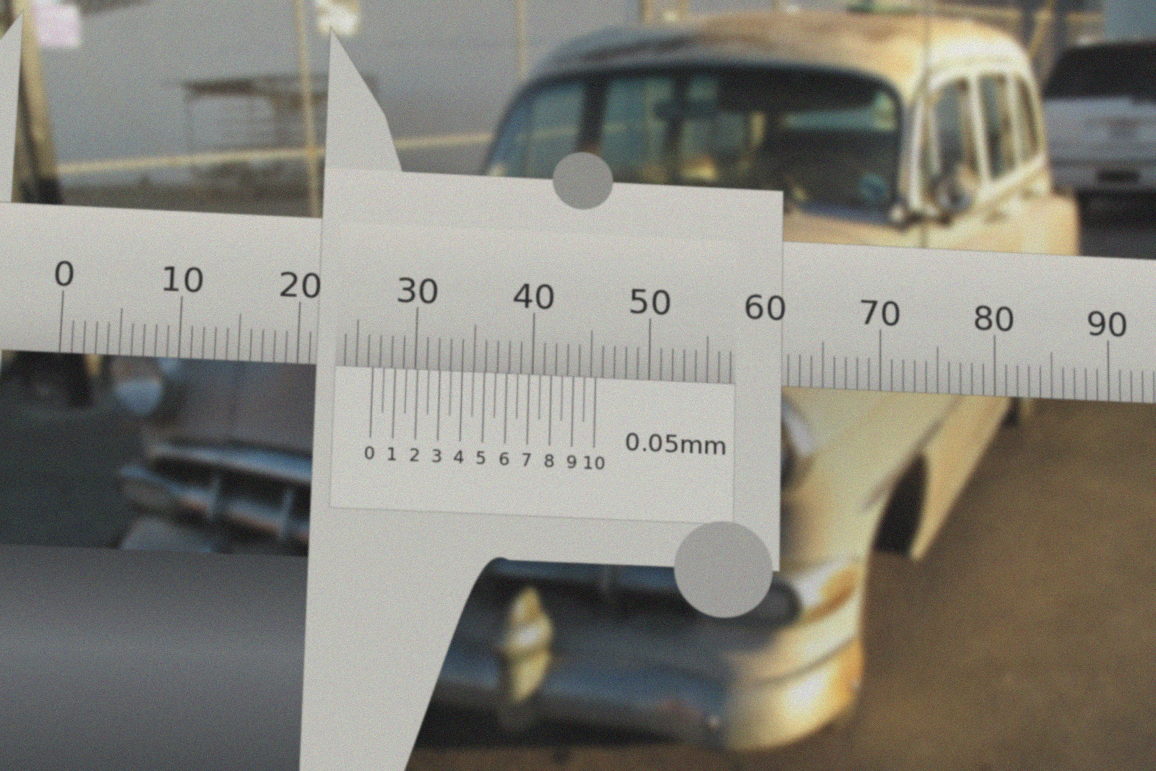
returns 26.4,mm
